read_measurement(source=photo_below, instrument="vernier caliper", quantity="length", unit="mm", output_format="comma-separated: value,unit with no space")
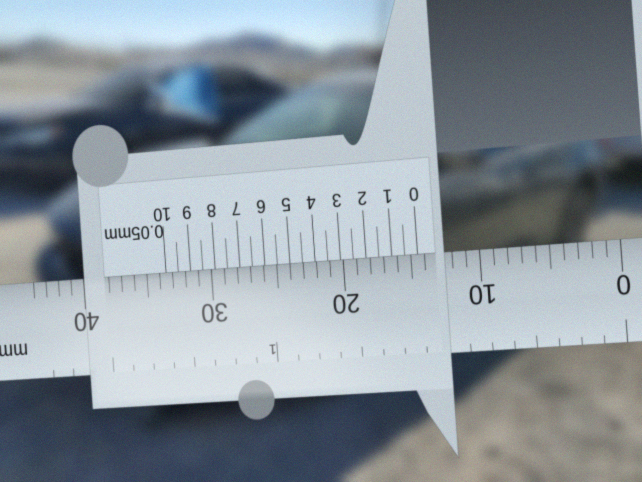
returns 14.5,mm
